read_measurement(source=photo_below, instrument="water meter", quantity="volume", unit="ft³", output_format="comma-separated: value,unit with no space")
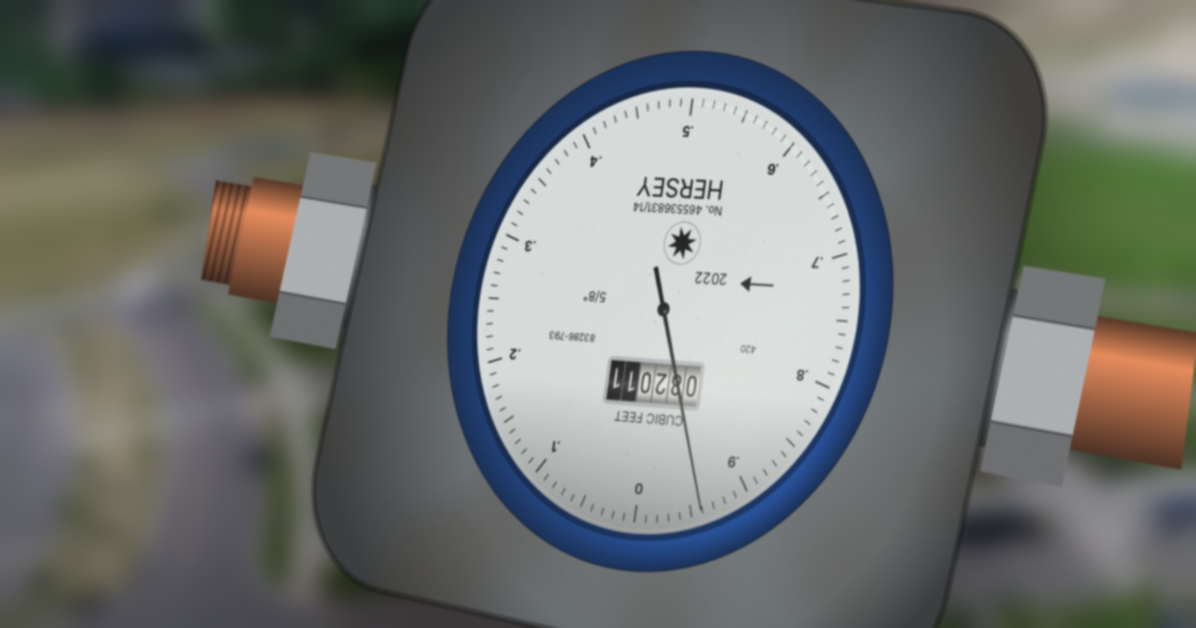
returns 82010.94,ft³
